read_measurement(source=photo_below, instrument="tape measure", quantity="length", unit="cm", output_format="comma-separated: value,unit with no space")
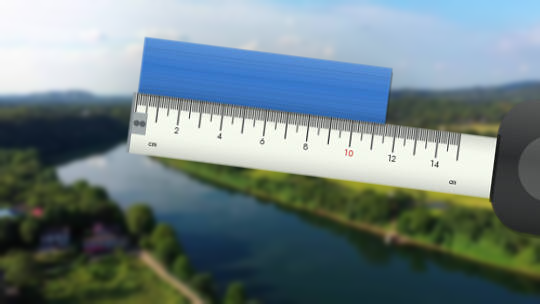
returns 11.5,cm
